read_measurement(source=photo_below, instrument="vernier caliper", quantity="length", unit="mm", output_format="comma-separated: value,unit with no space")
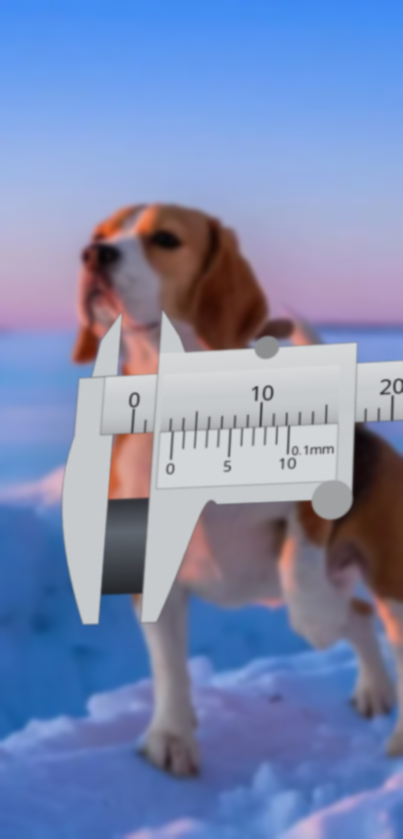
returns 3.2,mm
